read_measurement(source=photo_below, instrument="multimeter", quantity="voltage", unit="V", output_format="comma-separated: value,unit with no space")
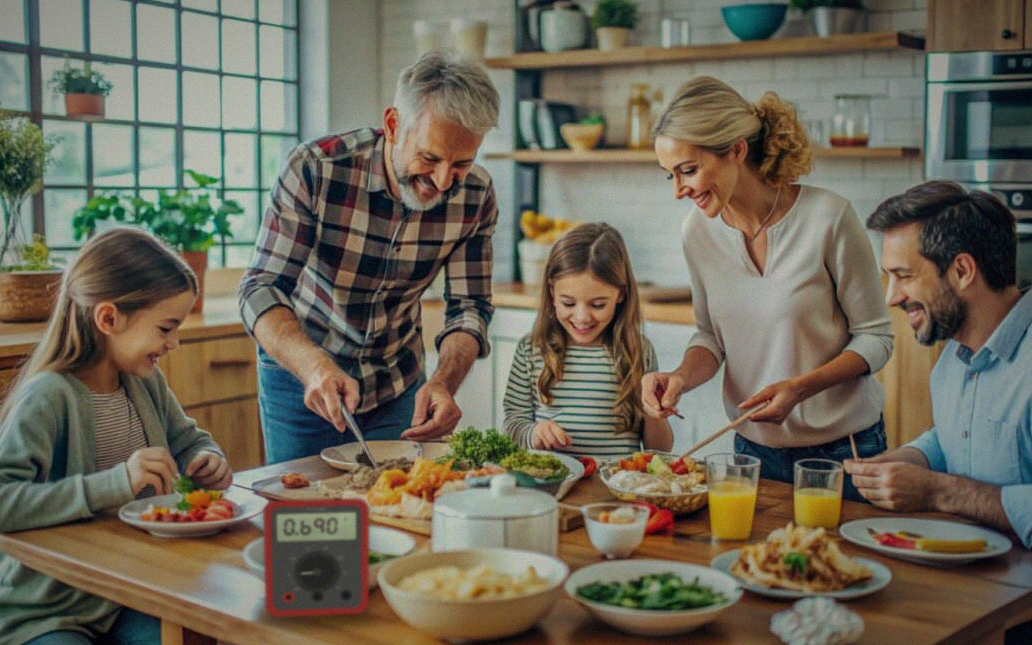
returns 0.690,V
